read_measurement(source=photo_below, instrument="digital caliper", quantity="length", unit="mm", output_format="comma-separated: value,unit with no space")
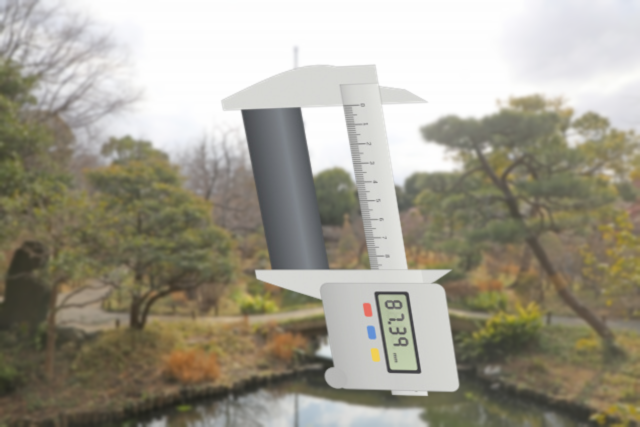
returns 87.39,mm
